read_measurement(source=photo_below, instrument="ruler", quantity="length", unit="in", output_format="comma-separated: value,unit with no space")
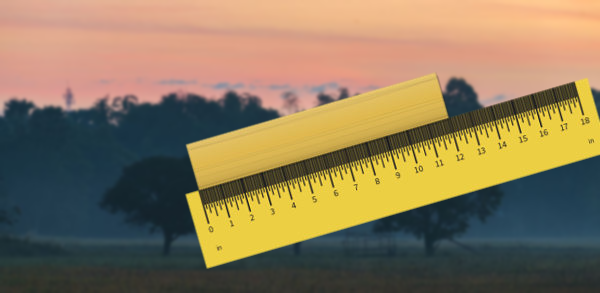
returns 12,in
